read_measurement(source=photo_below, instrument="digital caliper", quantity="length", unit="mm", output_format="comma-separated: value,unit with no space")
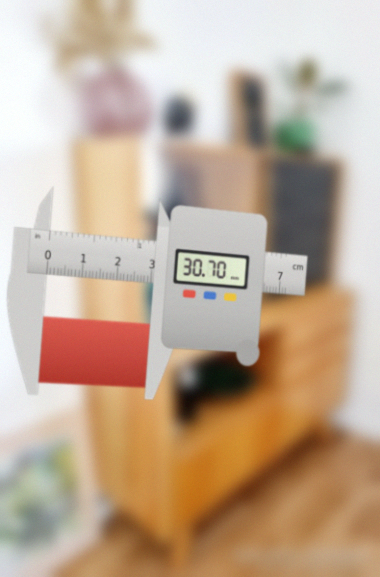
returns 30.70,mm
